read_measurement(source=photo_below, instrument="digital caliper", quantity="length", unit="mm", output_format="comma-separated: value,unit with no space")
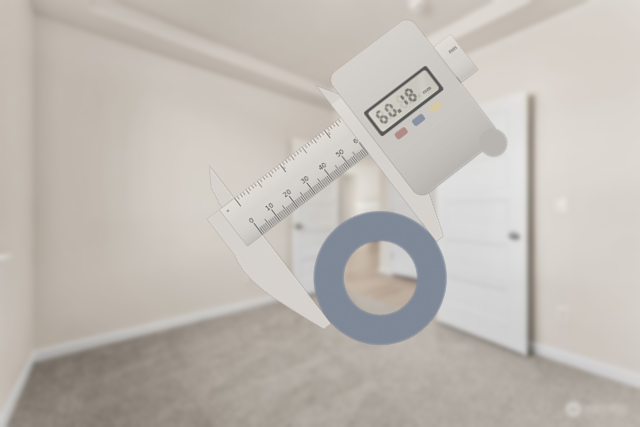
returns 60.18,mm
